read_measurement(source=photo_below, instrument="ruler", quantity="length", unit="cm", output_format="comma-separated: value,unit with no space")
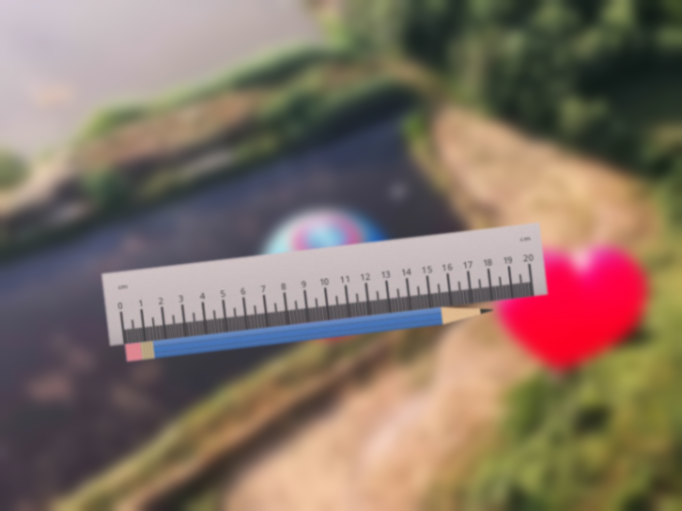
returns 18,cm
